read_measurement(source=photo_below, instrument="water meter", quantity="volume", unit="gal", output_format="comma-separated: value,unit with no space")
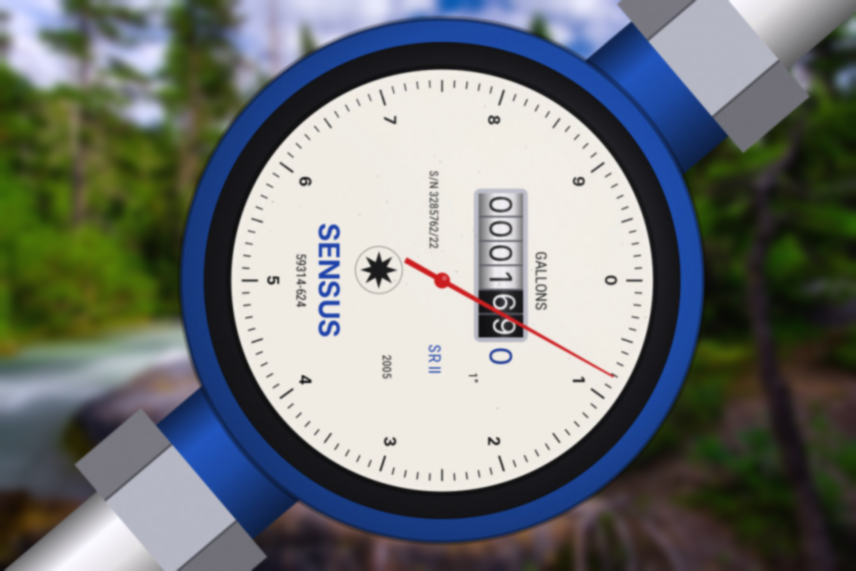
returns 1690.8,gal
